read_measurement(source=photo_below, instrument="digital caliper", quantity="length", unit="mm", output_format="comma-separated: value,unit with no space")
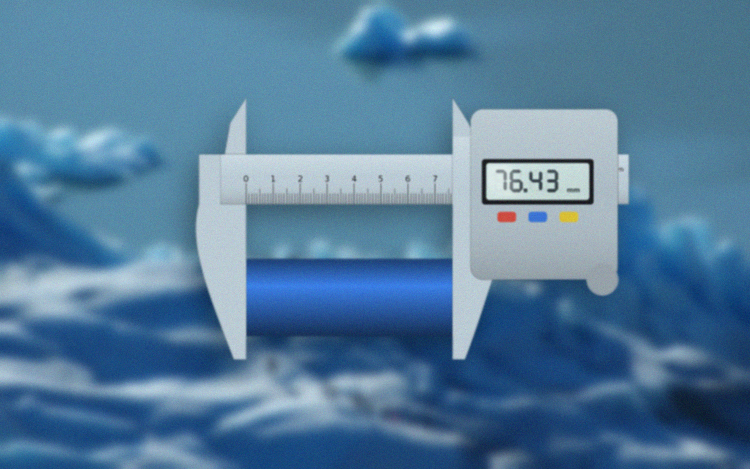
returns 76.43,mm
